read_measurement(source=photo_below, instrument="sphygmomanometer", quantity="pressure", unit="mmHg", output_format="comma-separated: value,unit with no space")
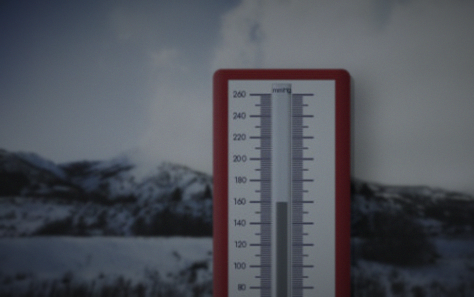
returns 160,mmHg
